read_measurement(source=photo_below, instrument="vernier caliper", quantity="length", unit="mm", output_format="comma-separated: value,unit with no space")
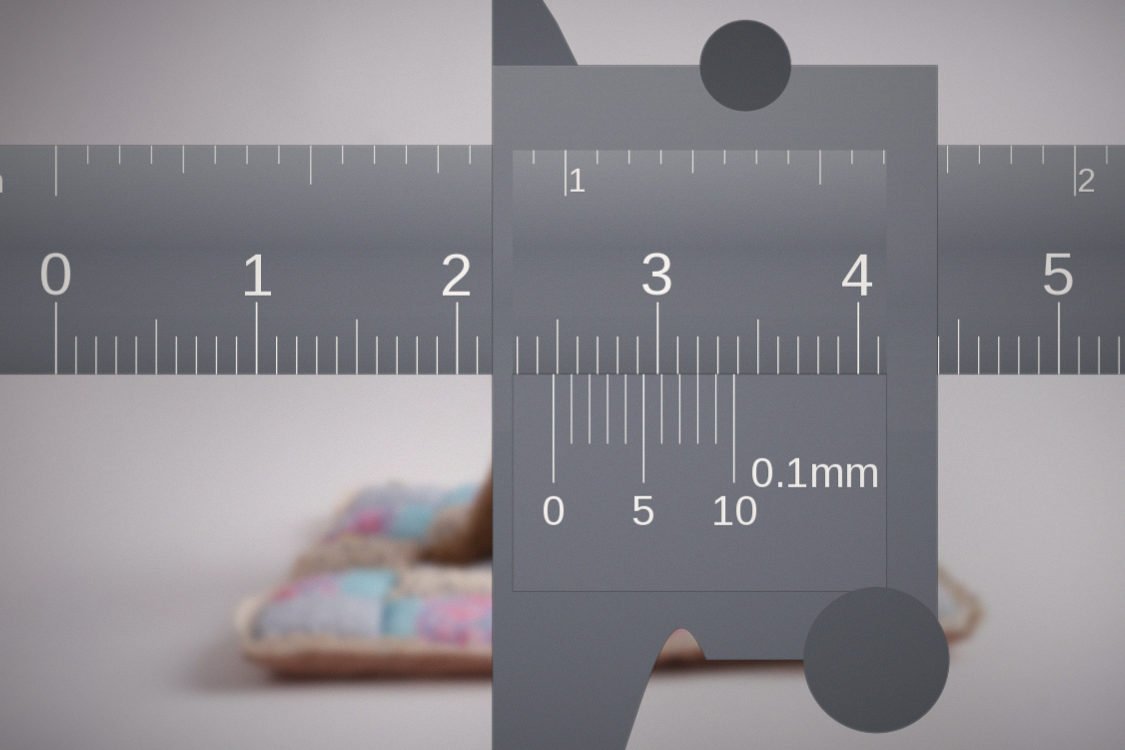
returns 24.8,mm
